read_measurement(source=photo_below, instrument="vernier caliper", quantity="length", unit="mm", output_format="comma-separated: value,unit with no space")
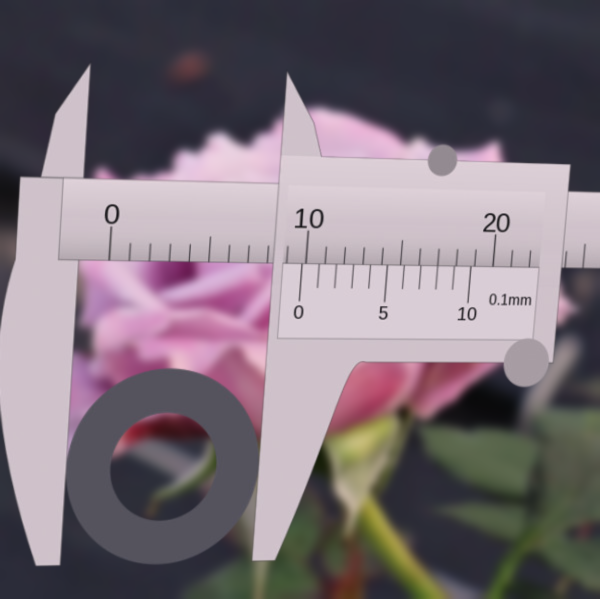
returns 9.8,mm
